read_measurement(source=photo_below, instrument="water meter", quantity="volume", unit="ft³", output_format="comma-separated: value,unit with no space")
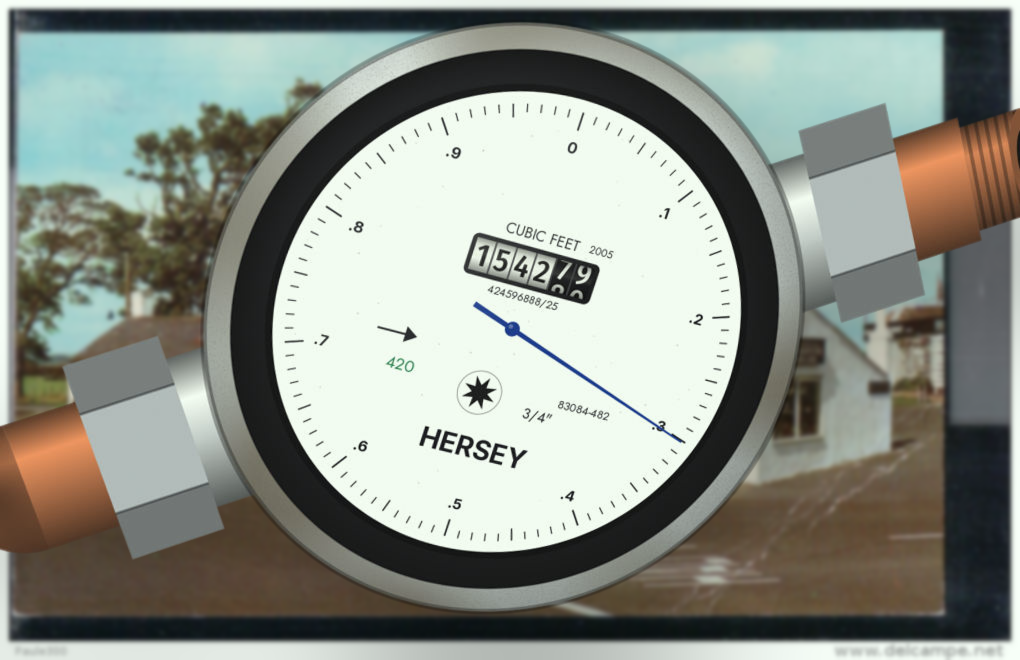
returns 154279.30,ft³
